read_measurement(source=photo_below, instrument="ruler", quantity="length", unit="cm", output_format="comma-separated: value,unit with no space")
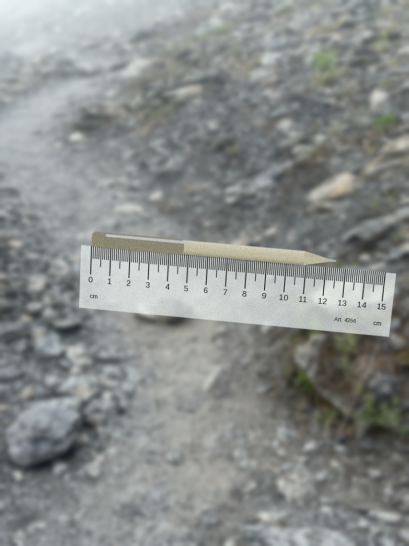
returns 12.5,cm
